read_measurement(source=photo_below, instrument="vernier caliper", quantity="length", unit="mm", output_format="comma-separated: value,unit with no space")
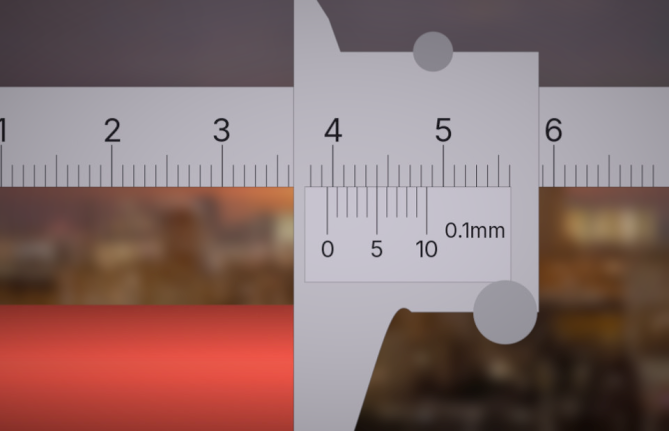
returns 39.5,mm
